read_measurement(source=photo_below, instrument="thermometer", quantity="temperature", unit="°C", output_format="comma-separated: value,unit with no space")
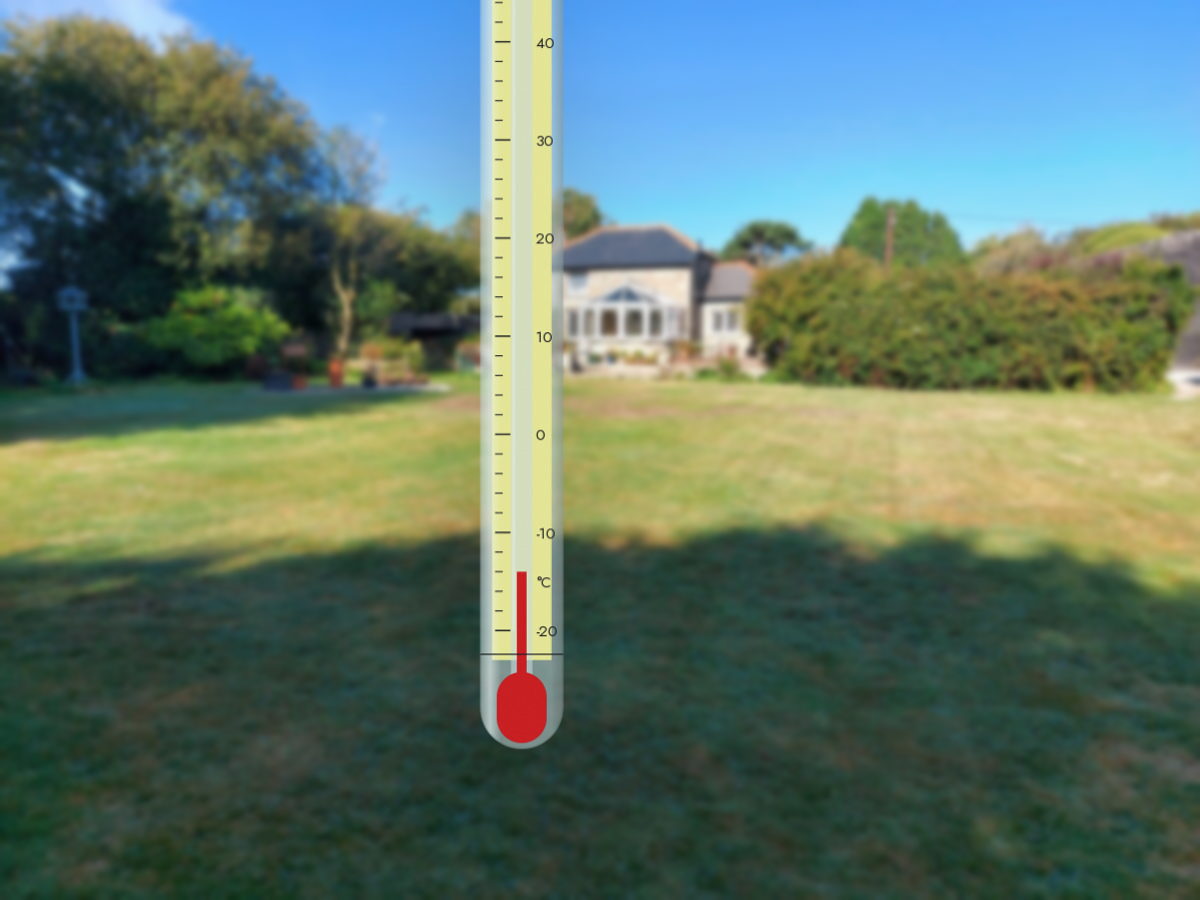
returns -14,°C
